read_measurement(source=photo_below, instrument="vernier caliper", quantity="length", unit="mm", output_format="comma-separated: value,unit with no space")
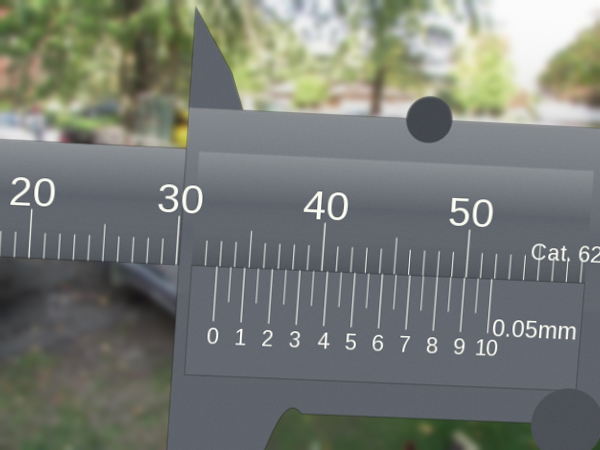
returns 32.8,mm
